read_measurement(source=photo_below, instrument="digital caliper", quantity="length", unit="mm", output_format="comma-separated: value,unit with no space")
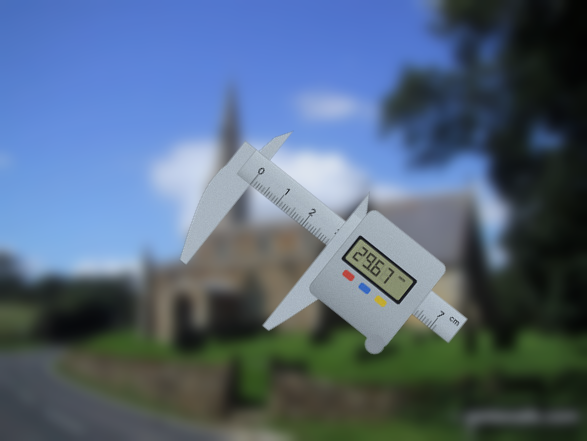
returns 29.67,mm
